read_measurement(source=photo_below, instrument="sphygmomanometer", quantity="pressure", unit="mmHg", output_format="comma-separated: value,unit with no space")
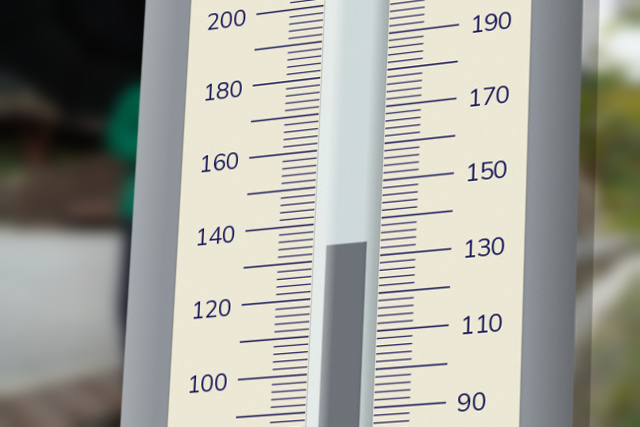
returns 134,mmHg
